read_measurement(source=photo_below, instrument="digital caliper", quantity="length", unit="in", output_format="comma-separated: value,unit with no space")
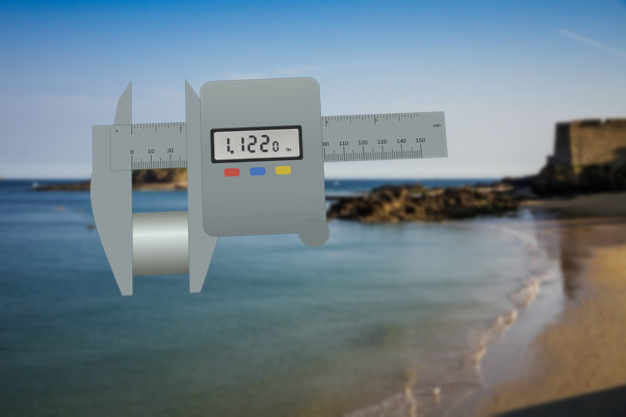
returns 1.1220,in
